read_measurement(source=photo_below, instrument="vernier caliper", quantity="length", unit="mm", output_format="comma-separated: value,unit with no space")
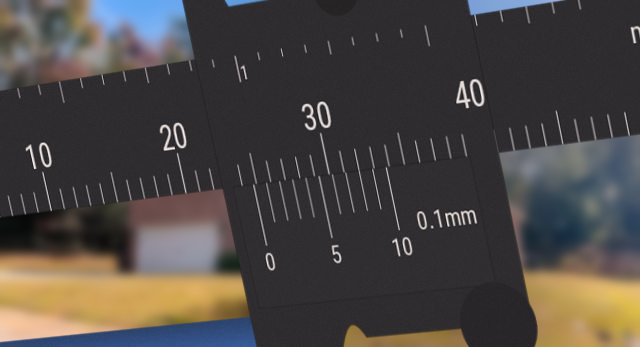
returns 24.8,mm
